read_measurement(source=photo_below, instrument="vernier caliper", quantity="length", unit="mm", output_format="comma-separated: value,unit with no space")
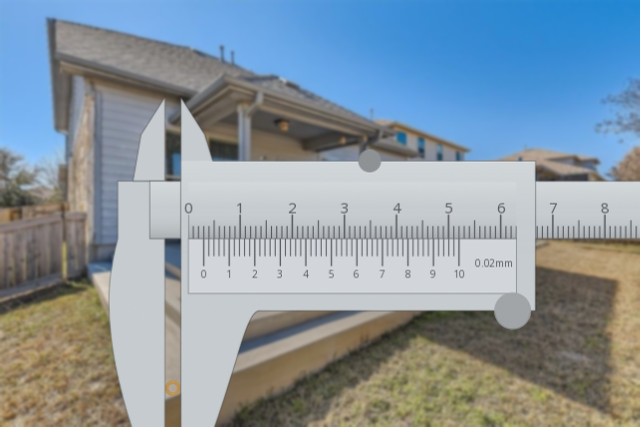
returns 3.0,mm
